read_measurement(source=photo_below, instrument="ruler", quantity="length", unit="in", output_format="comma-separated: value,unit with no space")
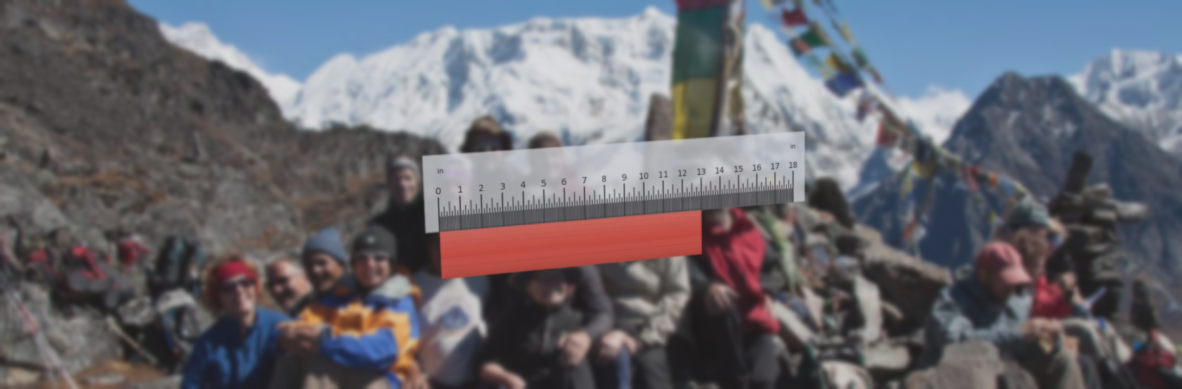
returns 13,in
